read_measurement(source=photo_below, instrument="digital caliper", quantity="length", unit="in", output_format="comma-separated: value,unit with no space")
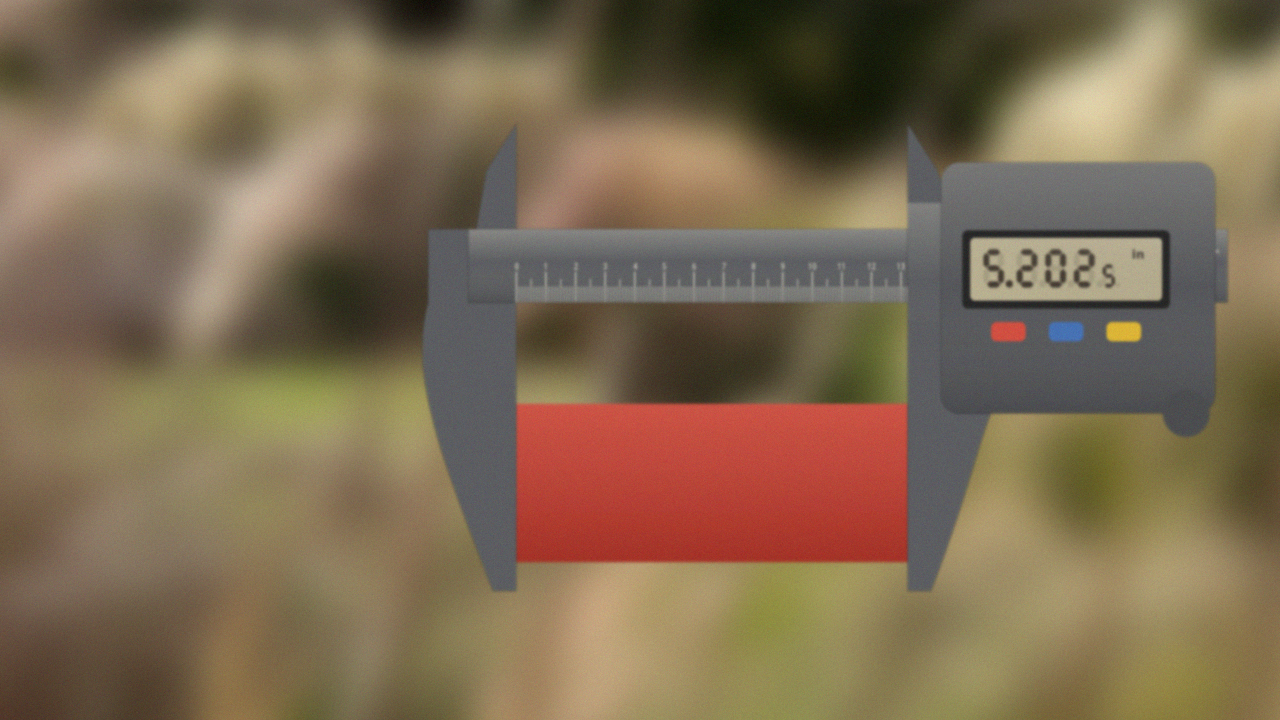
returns 5.2025,in
